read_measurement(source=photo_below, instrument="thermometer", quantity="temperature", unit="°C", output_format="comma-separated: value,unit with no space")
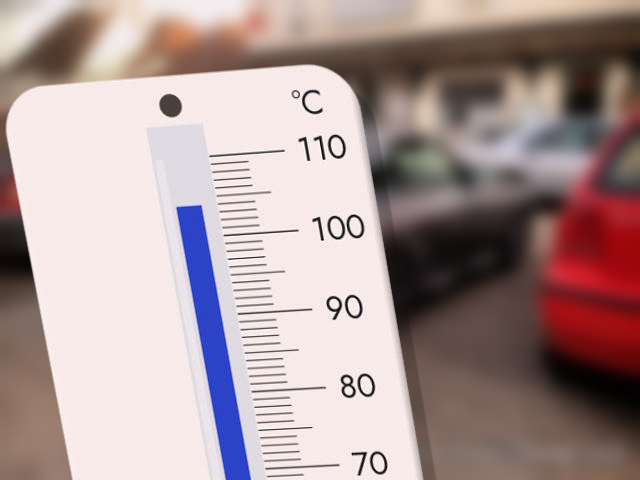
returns 104,°C
